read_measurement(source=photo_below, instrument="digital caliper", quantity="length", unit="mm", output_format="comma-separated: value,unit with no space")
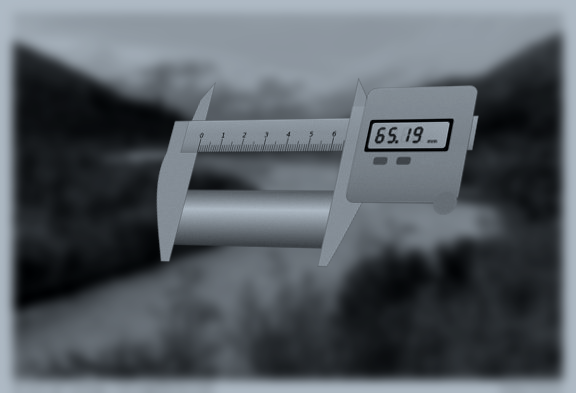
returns 65.19,mm
